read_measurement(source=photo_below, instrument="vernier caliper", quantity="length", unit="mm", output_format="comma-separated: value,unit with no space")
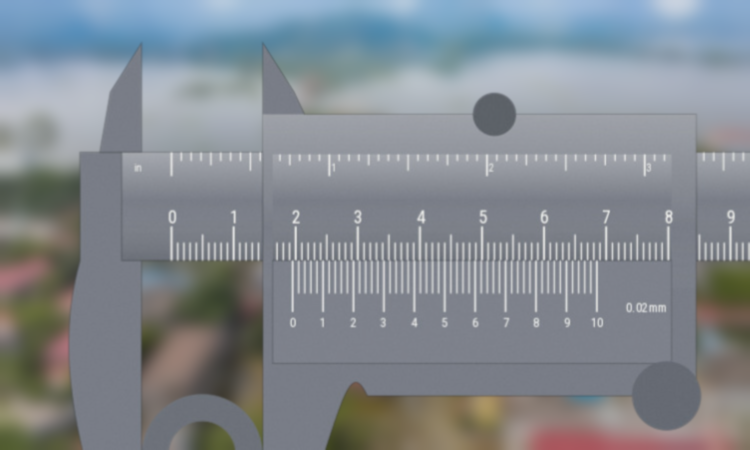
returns 19.5,mm
